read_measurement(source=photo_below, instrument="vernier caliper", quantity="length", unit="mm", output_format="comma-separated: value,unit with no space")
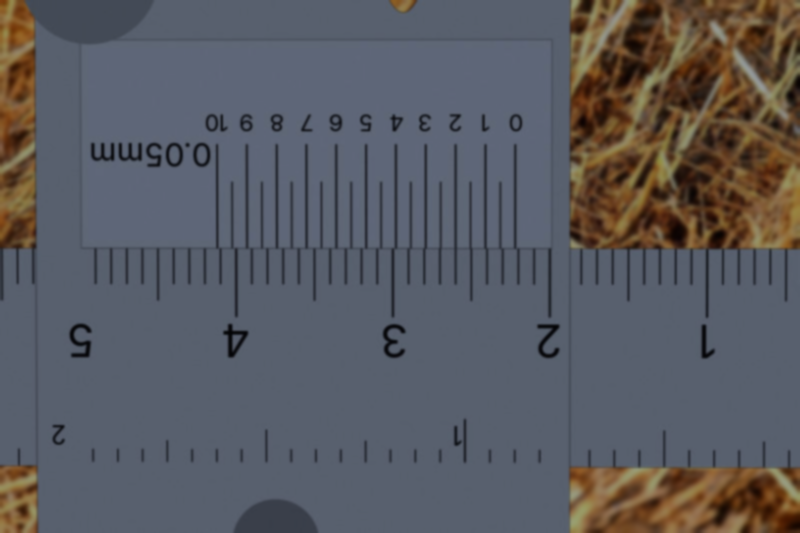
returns 22.2,mm
